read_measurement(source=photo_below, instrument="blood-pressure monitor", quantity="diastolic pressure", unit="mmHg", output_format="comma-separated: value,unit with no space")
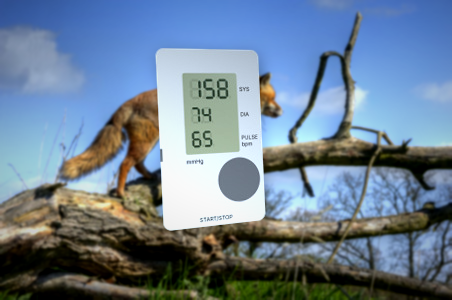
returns 74,mmHg
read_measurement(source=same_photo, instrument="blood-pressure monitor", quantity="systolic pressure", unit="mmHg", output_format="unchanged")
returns 158,mmHg
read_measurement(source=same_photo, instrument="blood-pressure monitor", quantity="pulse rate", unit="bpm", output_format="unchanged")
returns 65,bpm
